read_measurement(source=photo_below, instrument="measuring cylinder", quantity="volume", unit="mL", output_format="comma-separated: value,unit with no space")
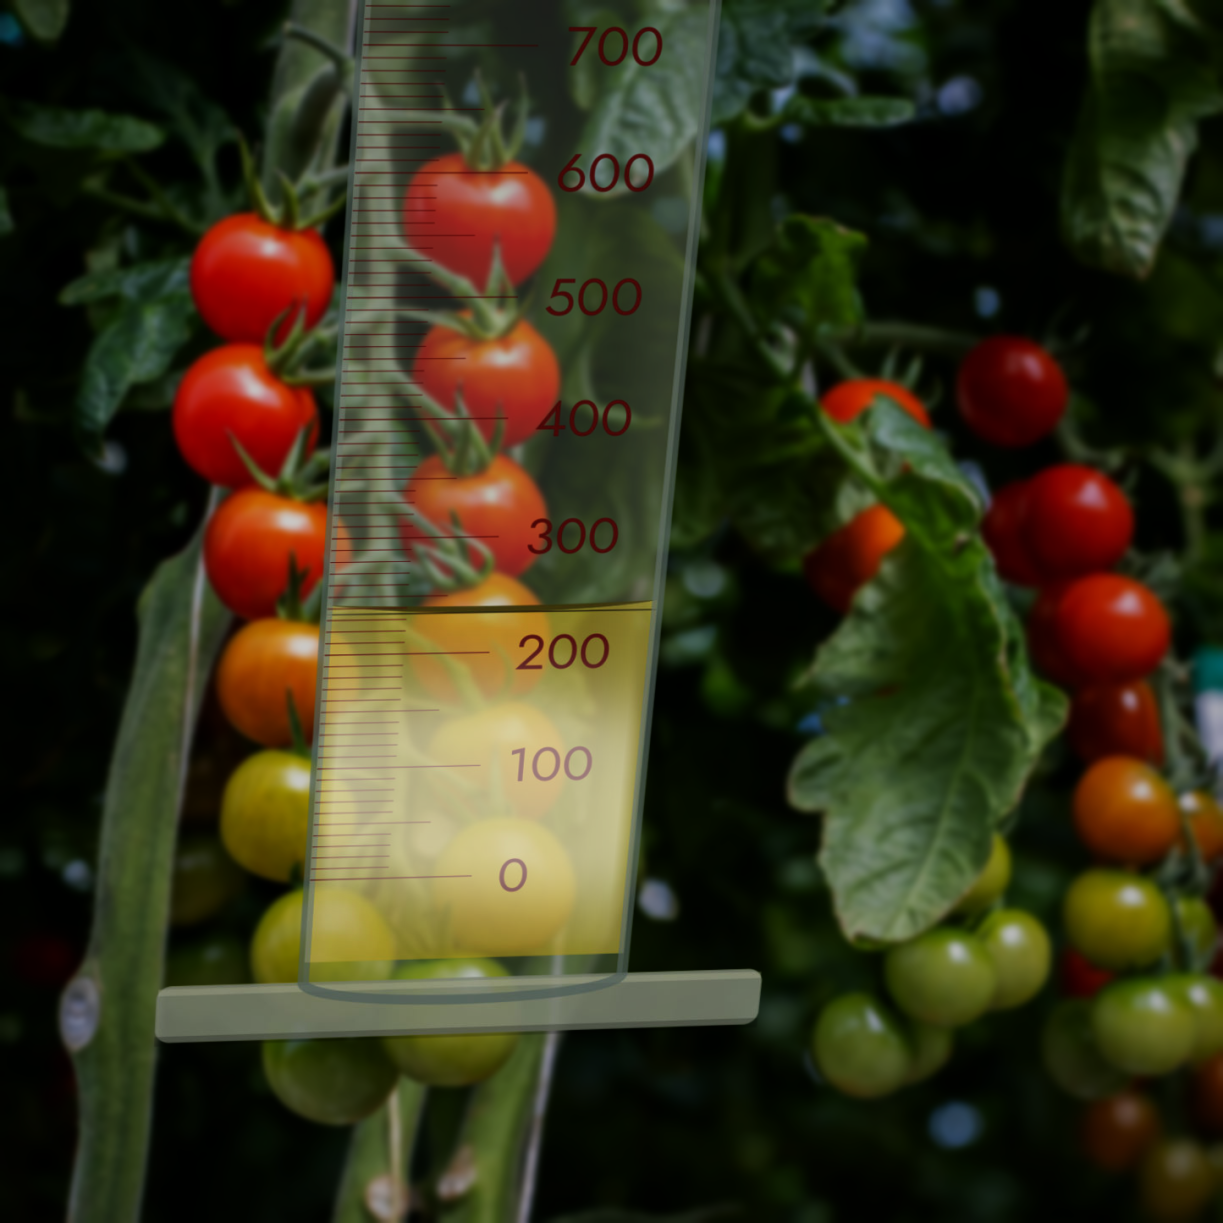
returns 235,mL
